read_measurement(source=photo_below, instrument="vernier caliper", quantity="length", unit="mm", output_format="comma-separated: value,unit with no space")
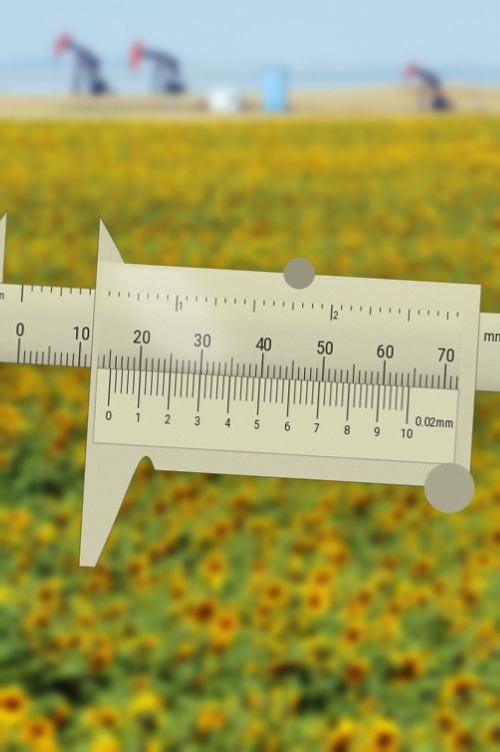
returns 15.2,mm
